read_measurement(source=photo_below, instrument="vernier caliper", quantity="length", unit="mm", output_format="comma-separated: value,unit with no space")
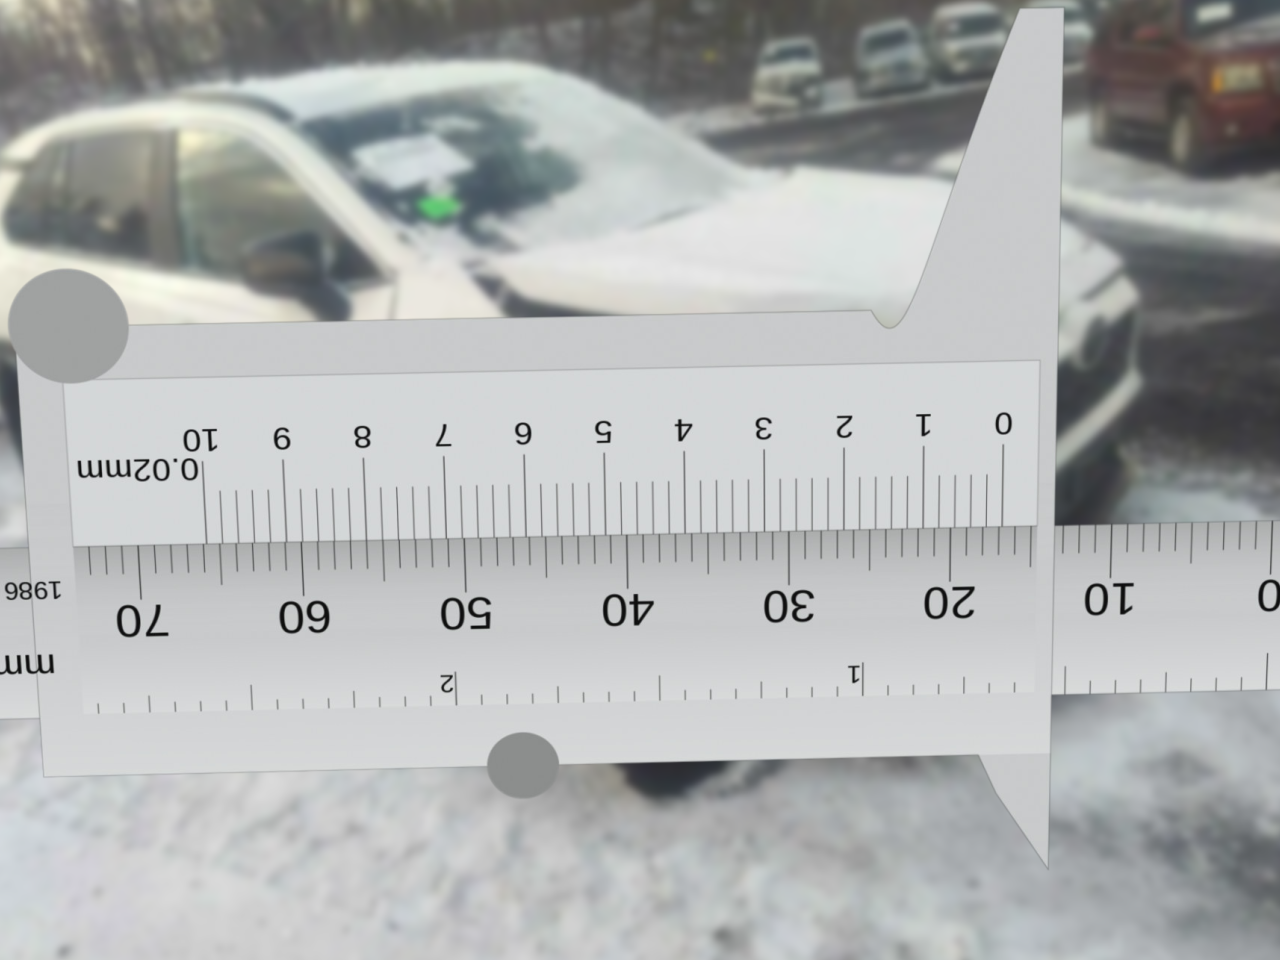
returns 16.8,mm
